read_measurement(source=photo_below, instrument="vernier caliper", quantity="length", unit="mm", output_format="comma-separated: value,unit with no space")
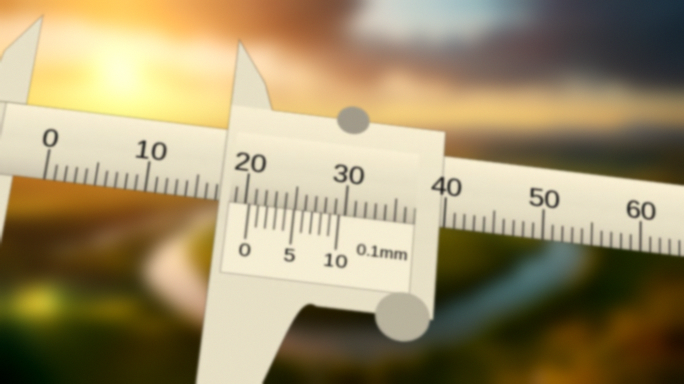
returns 20.4,mm
